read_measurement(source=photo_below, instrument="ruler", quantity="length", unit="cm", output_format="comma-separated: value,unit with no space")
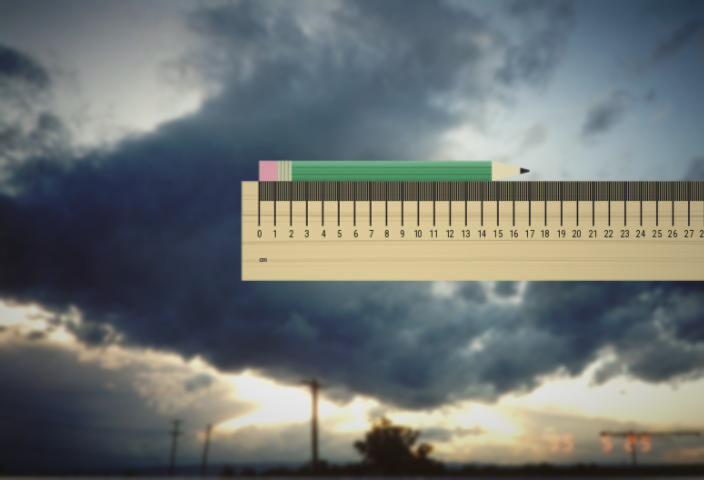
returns 17,cm
